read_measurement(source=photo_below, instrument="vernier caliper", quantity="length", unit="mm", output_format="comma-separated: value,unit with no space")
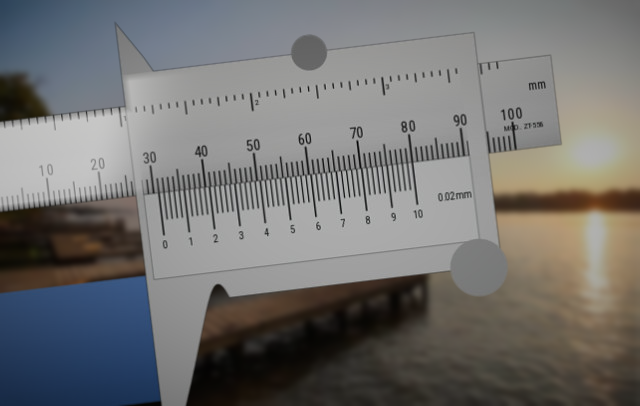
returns 31.0,mm
